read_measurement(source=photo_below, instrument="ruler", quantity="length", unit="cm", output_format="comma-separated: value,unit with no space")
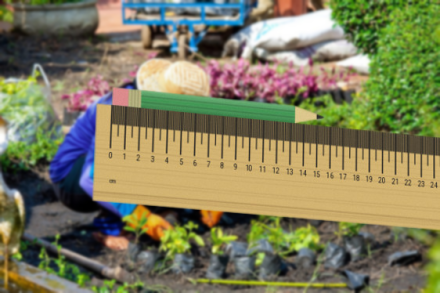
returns 15.5,cm
